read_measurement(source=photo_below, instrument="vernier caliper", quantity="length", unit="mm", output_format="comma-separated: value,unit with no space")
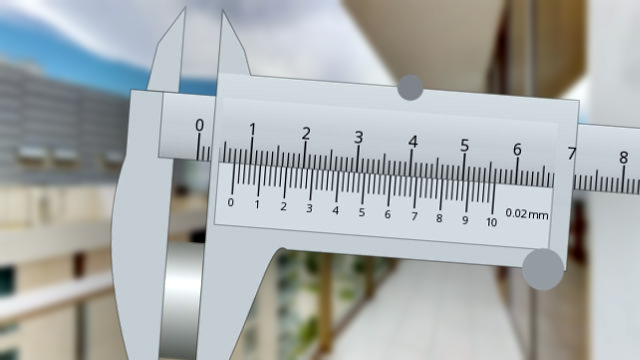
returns 7.0,mm
